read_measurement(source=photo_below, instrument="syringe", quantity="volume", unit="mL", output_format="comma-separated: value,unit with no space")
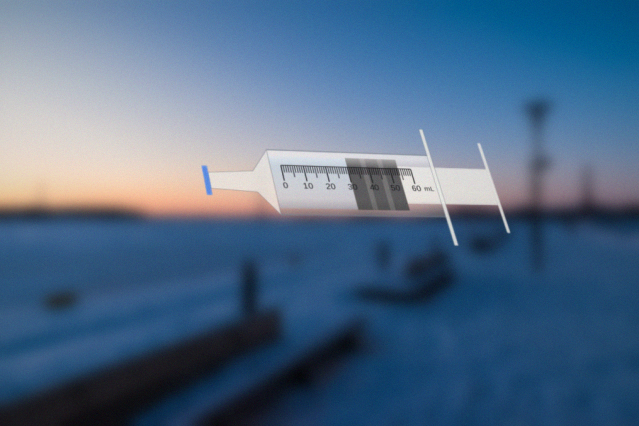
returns 30,mL
